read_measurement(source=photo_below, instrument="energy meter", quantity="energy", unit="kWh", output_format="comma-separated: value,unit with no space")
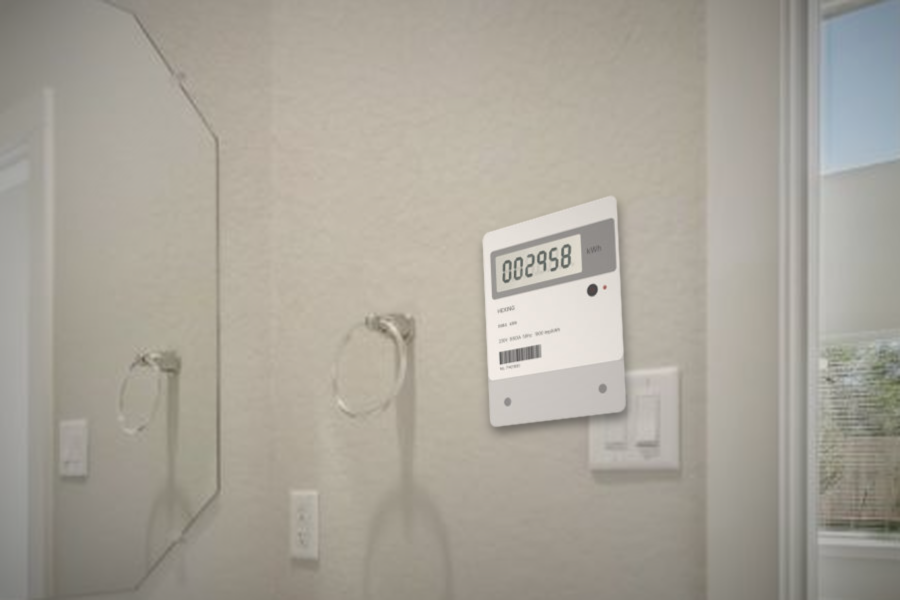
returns 2958,kWh
